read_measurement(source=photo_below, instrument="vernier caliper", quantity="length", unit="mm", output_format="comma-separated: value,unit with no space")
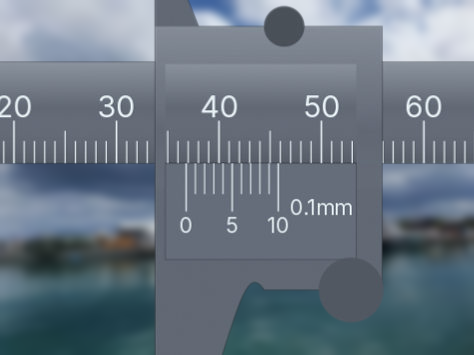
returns 36.8,mm
